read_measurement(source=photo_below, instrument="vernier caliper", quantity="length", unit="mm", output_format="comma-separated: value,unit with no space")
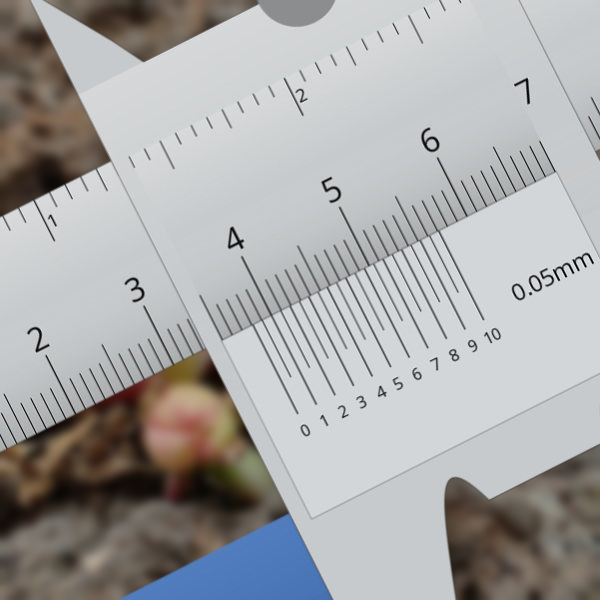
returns 38.1,mm
